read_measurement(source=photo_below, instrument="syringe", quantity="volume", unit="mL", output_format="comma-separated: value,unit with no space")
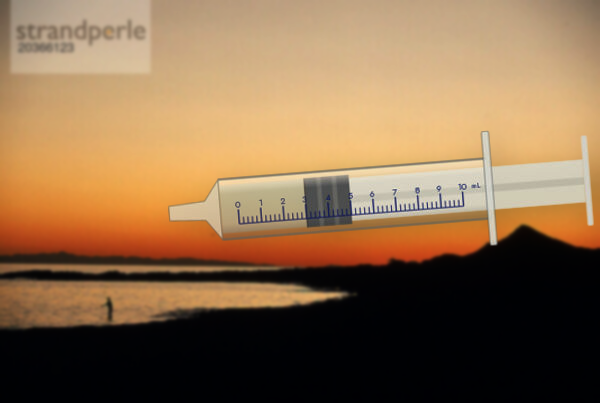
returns 3,mL
